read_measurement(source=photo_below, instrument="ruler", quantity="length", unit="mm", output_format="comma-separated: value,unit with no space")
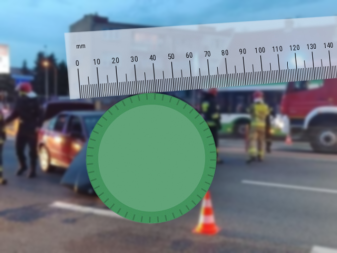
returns 70,mm
